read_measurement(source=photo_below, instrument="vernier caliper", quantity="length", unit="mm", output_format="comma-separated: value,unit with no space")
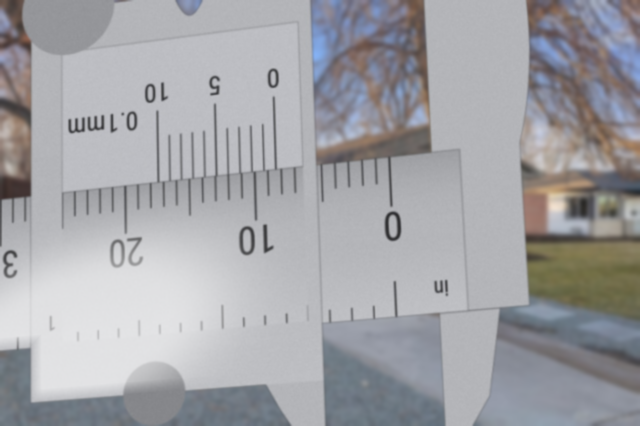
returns 8.4,mm
